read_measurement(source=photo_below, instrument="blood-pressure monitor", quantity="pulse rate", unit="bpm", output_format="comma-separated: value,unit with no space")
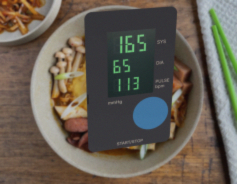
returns 113,bpm
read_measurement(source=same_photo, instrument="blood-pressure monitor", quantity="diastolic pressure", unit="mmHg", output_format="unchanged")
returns 65,mmHg
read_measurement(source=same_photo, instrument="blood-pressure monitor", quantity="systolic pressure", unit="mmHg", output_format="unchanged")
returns 165,mmHg
